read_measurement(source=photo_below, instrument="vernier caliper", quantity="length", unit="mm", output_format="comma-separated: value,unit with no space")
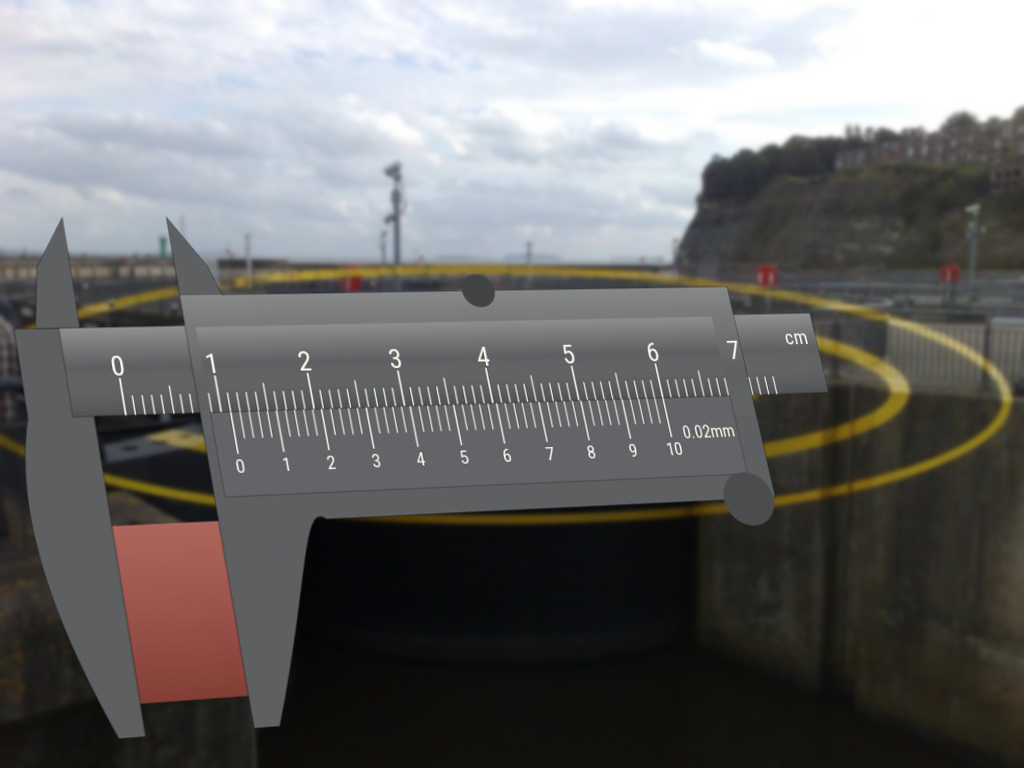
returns 11.0,mm
